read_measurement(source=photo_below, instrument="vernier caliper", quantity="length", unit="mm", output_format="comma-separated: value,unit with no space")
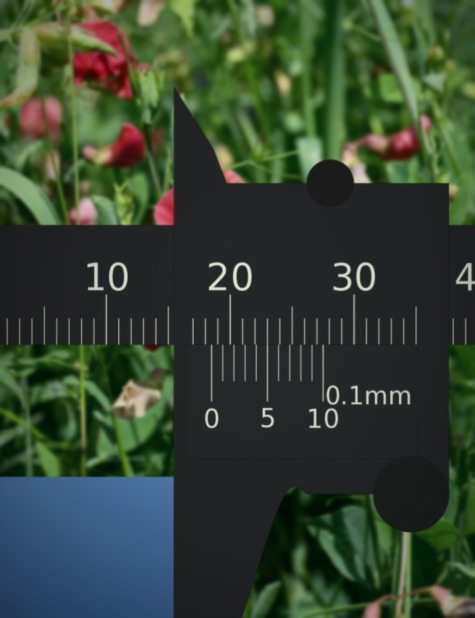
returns 18.5,mm
